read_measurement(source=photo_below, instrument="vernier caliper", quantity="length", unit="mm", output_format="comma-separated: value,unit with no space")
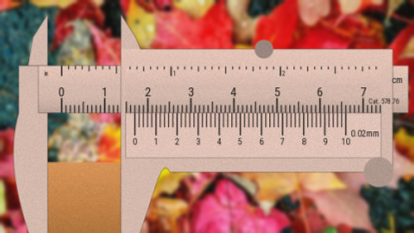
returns 17.0,mm
